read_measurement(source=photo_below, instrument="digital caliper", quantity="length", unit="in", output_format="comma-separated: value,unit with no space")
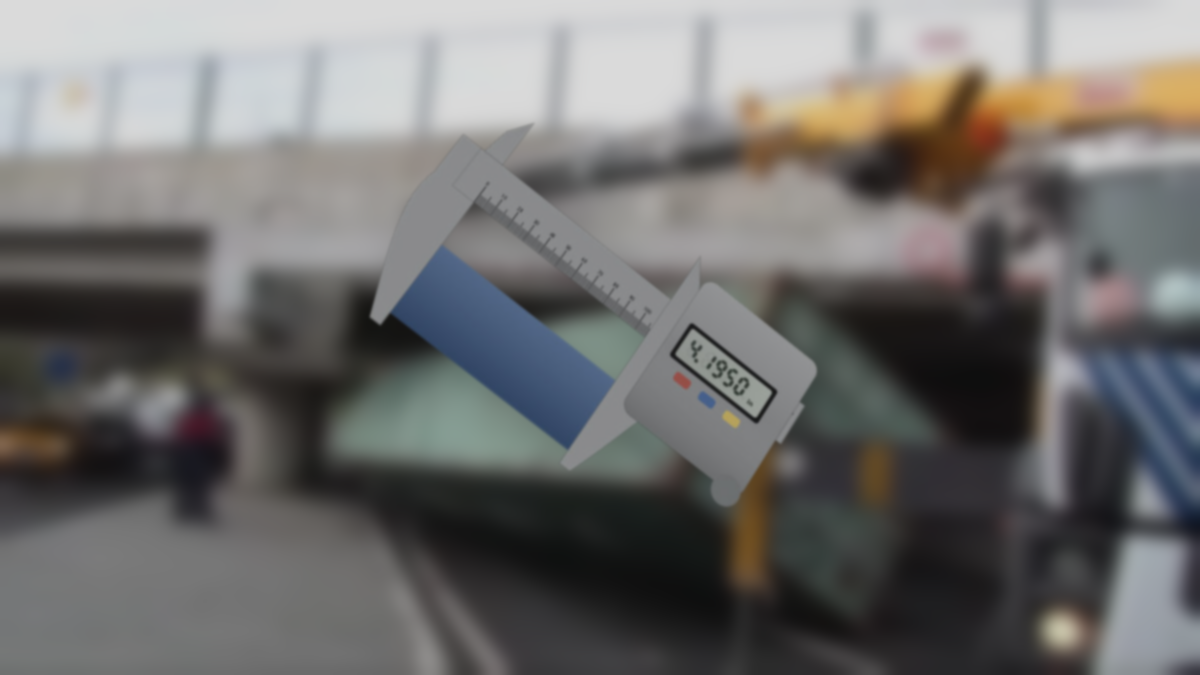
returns 4.1950,in
